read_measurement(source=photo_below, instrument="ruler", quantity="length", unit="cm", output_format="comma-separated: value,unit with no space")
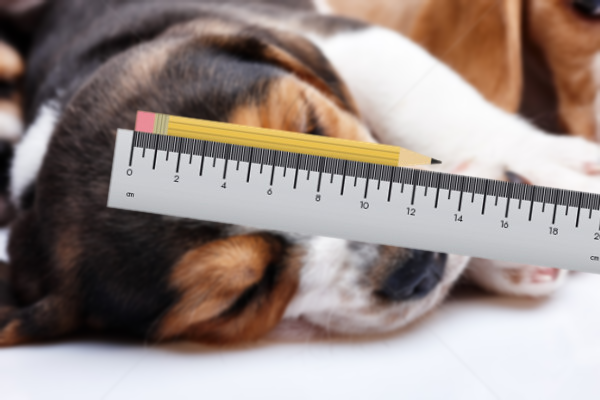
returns 13,cm
